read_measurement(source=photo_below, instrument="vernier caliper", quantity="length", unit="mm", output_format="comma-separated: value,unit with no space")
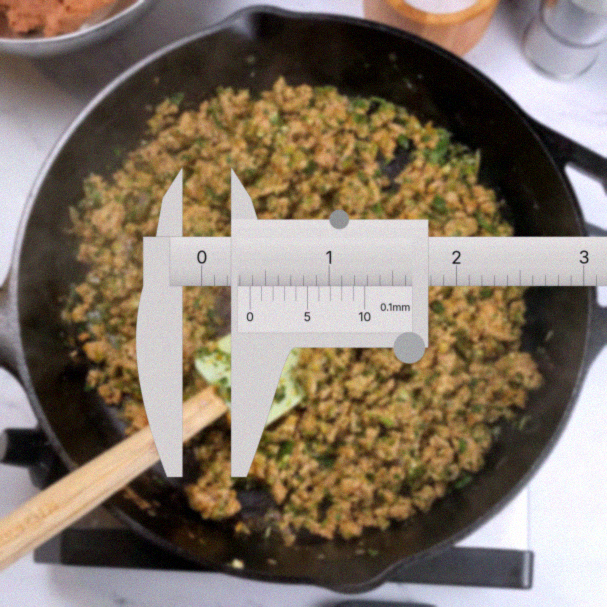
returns 3.8,mm
